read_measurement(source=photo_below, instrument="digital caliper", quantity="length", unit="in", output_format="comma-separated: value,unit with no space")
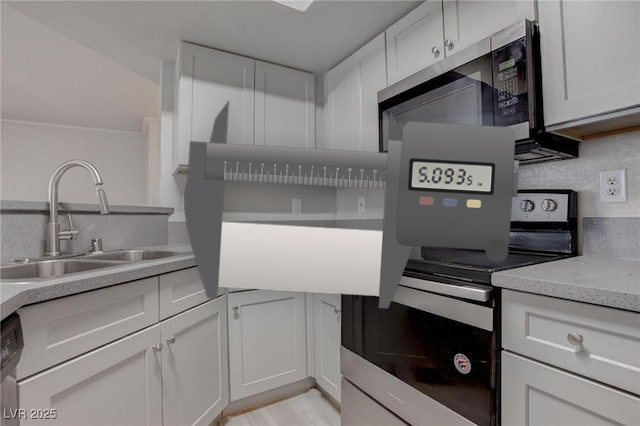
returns 5.0935,in
